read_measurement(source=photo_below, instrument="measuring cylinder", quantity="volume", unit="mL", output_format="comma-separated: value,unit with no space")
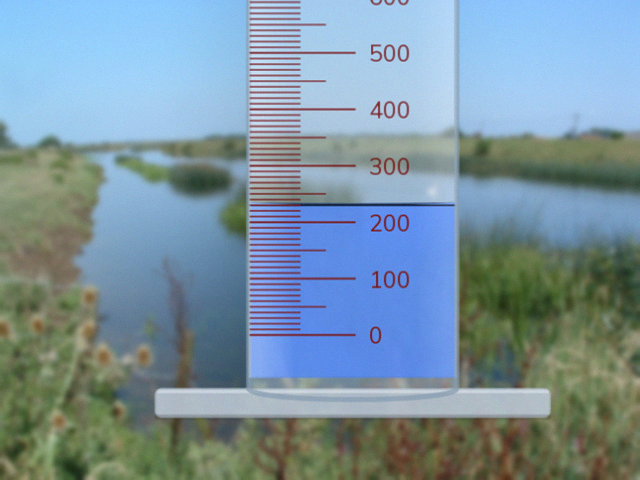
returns 230,mL
